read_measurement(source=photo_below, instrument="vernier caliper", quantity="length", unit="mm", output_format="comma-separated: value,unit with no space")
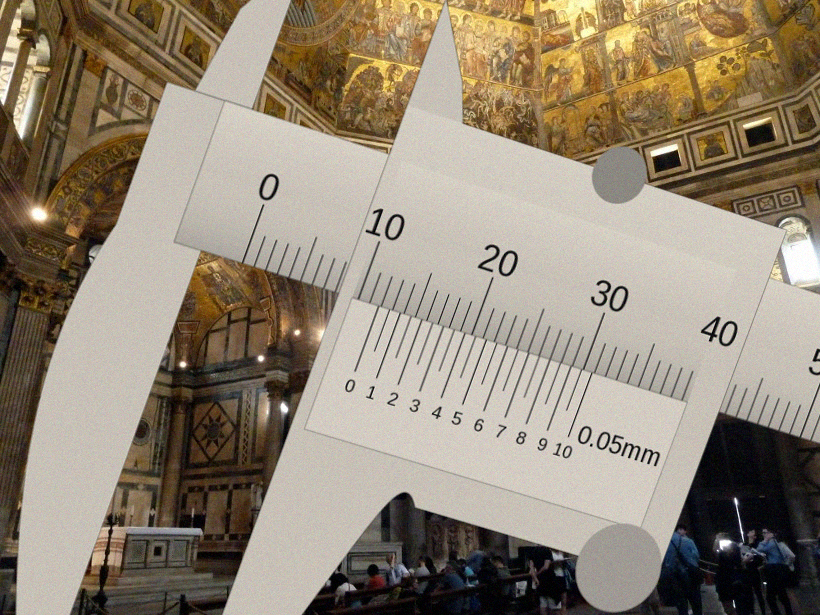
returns 11.8,mm
